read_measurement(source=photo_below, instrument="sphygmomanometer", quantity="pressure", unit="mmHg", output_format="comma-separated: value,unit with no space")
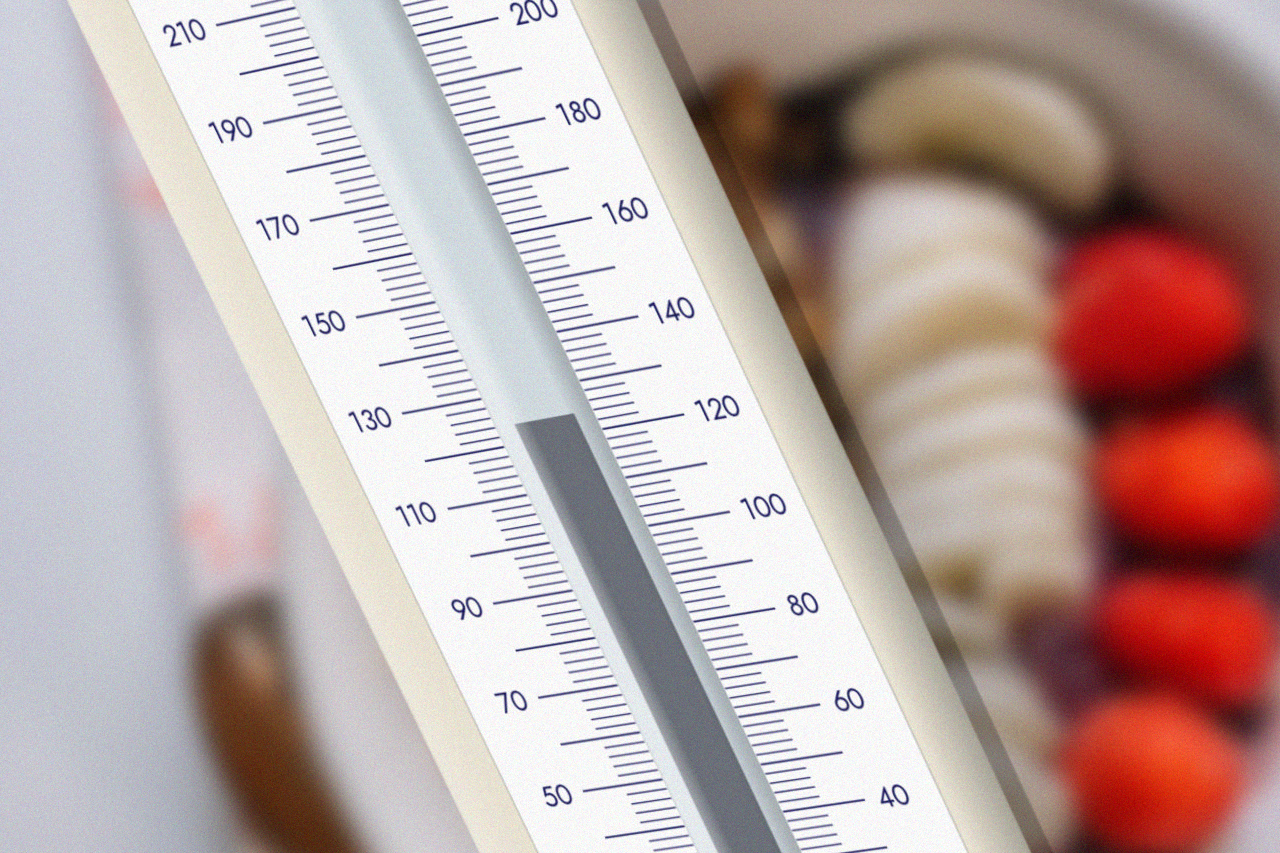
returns 124,mmHg
